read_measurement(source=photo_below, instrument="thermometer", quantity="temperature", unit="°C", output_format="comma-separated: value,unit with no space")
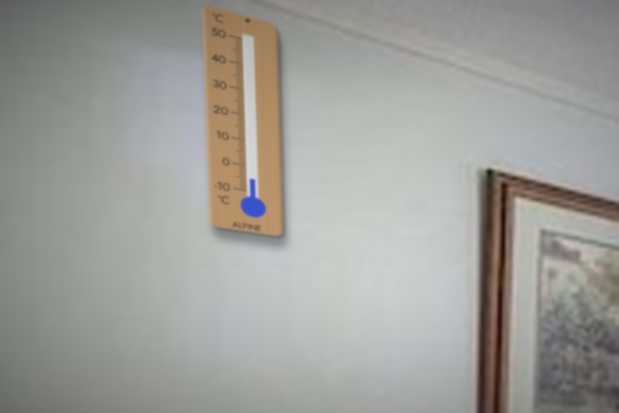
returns -5,°C
